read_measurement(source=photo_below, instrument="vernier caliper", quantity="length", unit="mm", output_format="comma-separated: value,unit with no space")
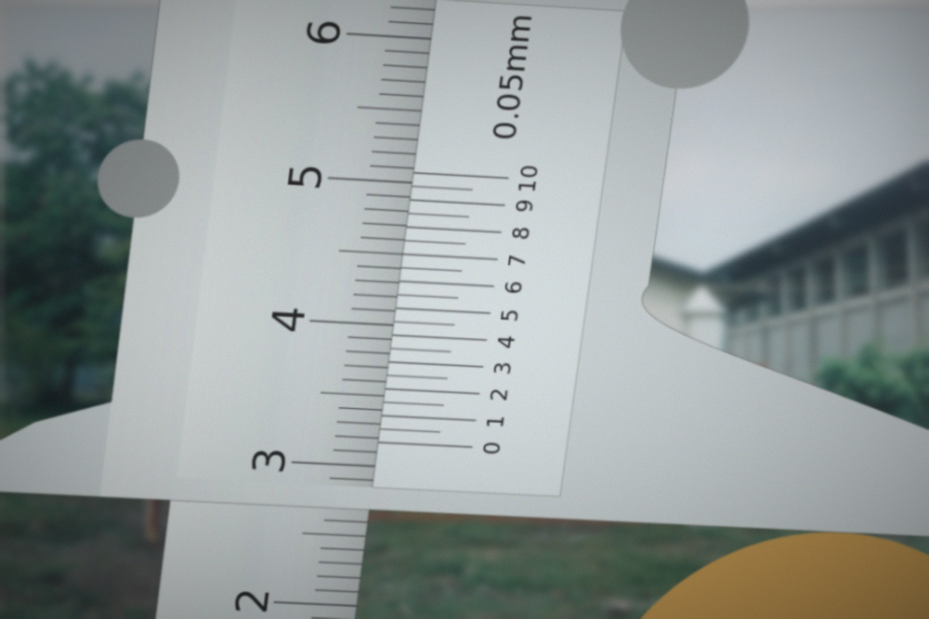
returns 31.7,mm
